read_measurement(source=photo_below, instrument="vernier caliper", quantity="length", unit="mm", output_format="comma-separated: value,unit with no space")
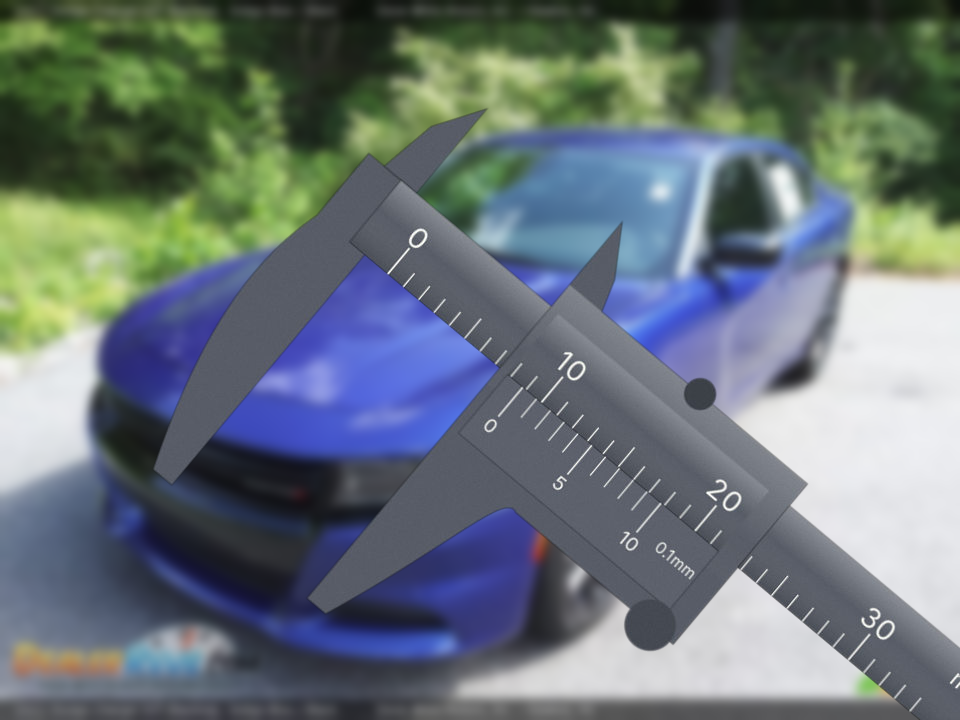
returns 8.8,mm
